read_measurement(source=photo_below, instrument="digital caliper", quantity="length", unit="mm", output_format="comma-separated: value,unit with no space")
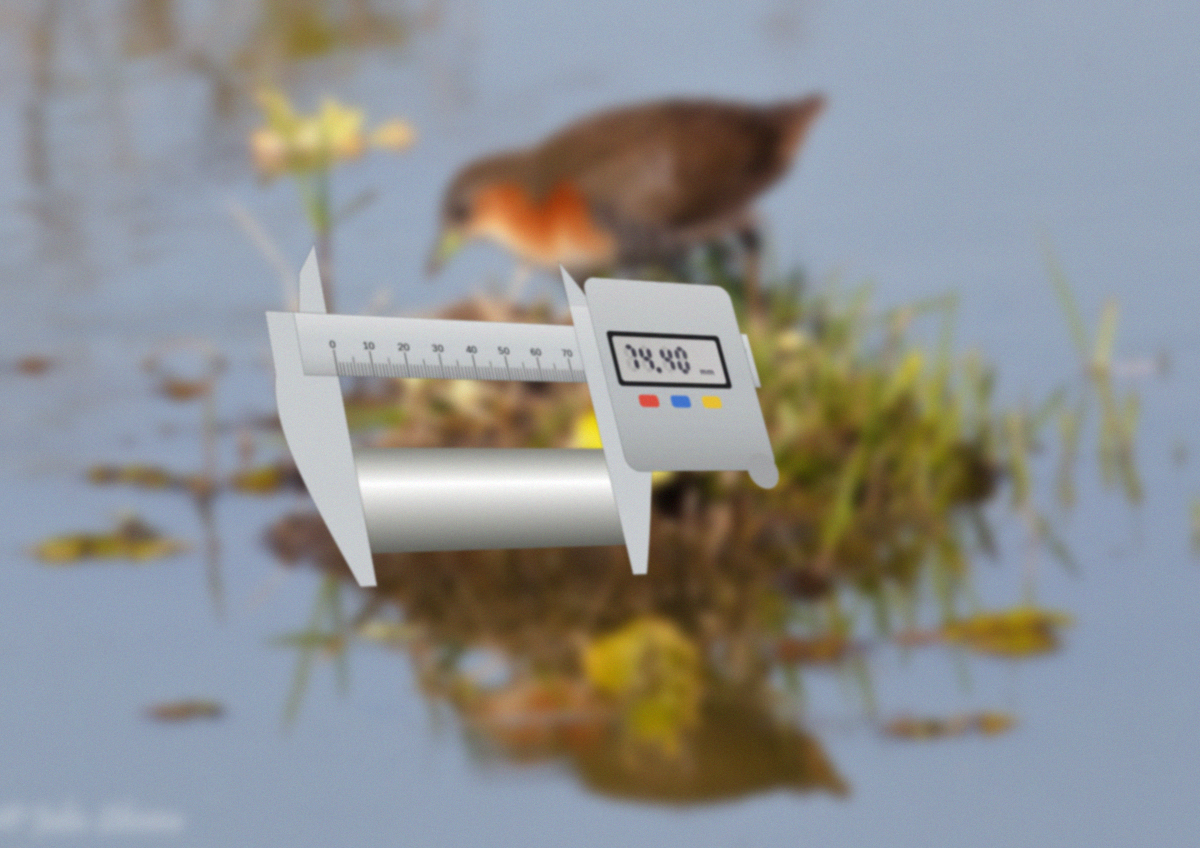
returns 74.40,mm
